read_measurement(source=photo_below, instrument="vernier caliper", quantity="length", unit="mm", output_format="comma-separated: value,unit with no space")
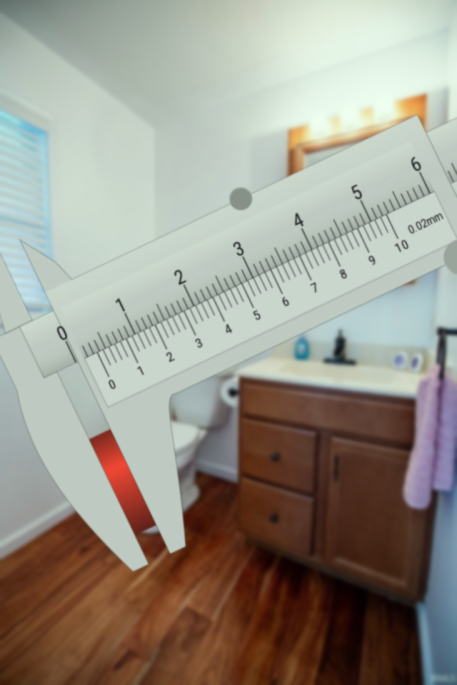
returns 3.6,mm
